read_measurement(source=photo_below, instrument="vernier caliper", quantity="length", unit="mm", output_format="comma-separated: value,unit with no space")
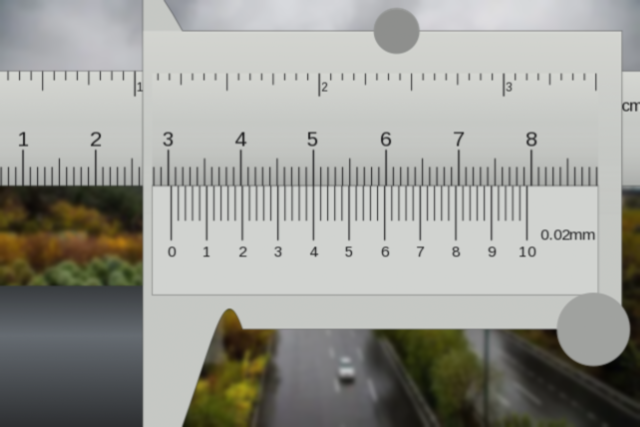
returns 30.4,mm
